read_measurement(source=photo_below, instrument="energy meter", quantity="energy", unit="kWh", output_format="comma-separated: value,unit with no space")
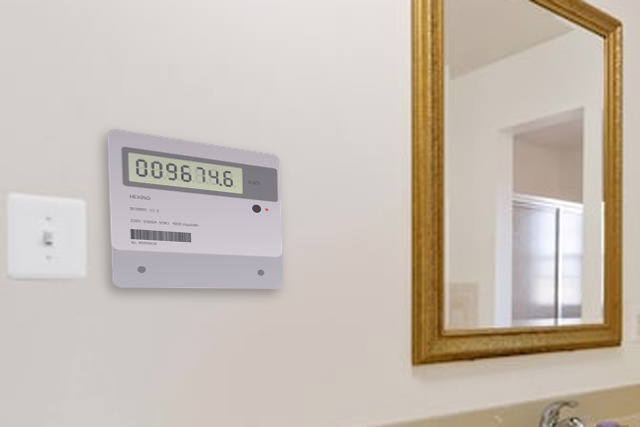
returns 9674.6,kWh
